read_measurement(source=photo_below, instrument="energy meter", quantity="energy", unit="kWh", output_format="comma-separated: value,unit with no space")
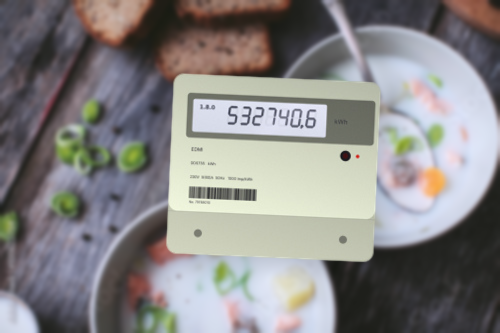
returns 532740.6,kWh
